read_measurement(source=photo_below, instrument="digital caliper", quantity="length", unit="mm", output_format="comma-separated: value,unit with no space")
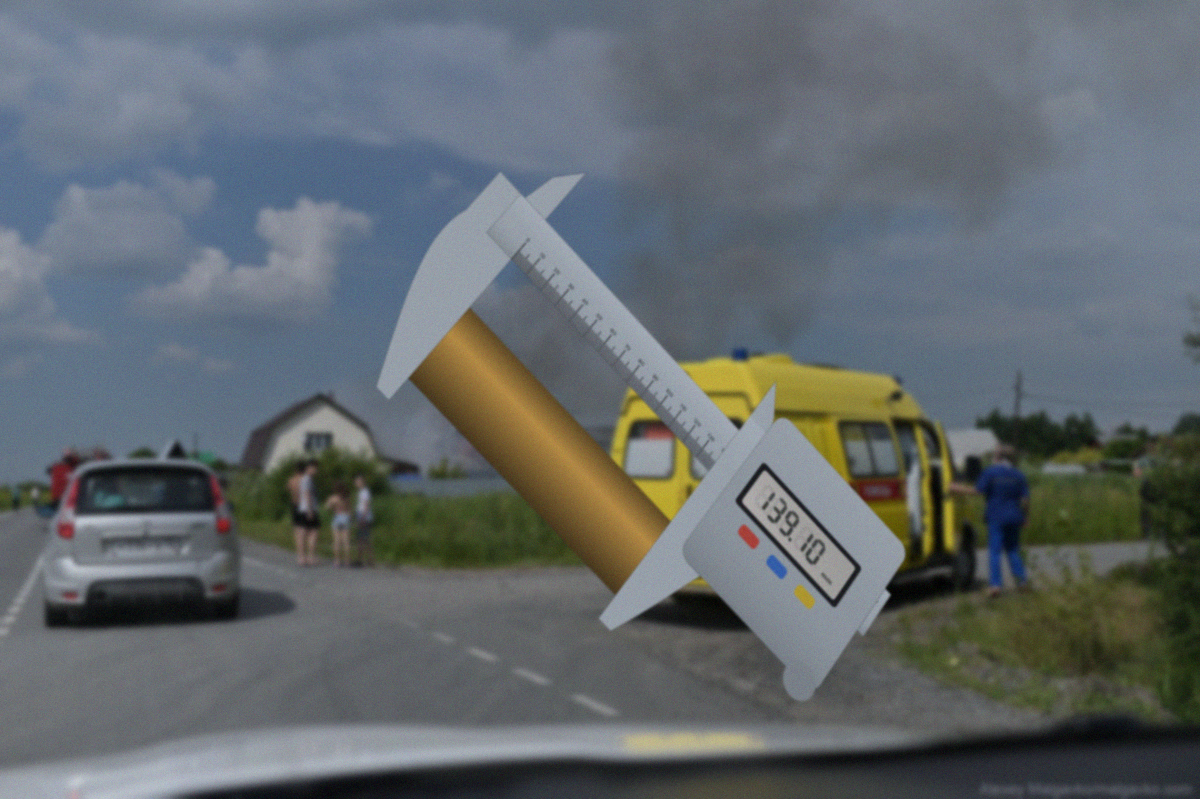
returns 139.10,mm
